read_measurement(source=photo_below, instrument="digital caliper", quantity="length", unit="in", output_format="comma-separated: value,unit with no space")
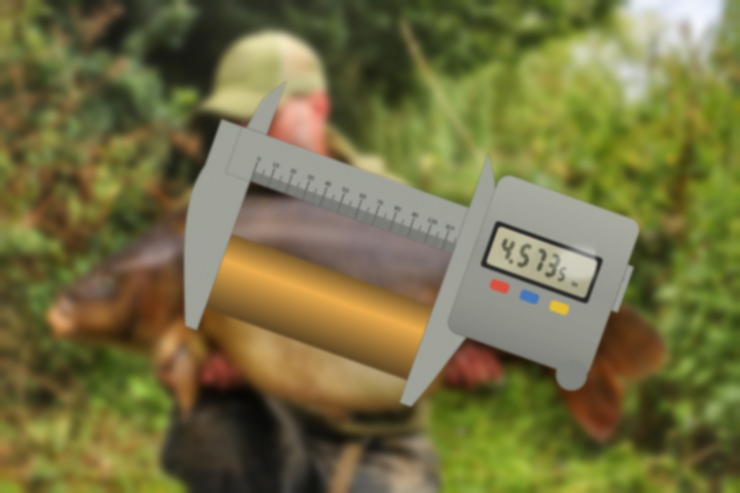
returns 4.5735,in
